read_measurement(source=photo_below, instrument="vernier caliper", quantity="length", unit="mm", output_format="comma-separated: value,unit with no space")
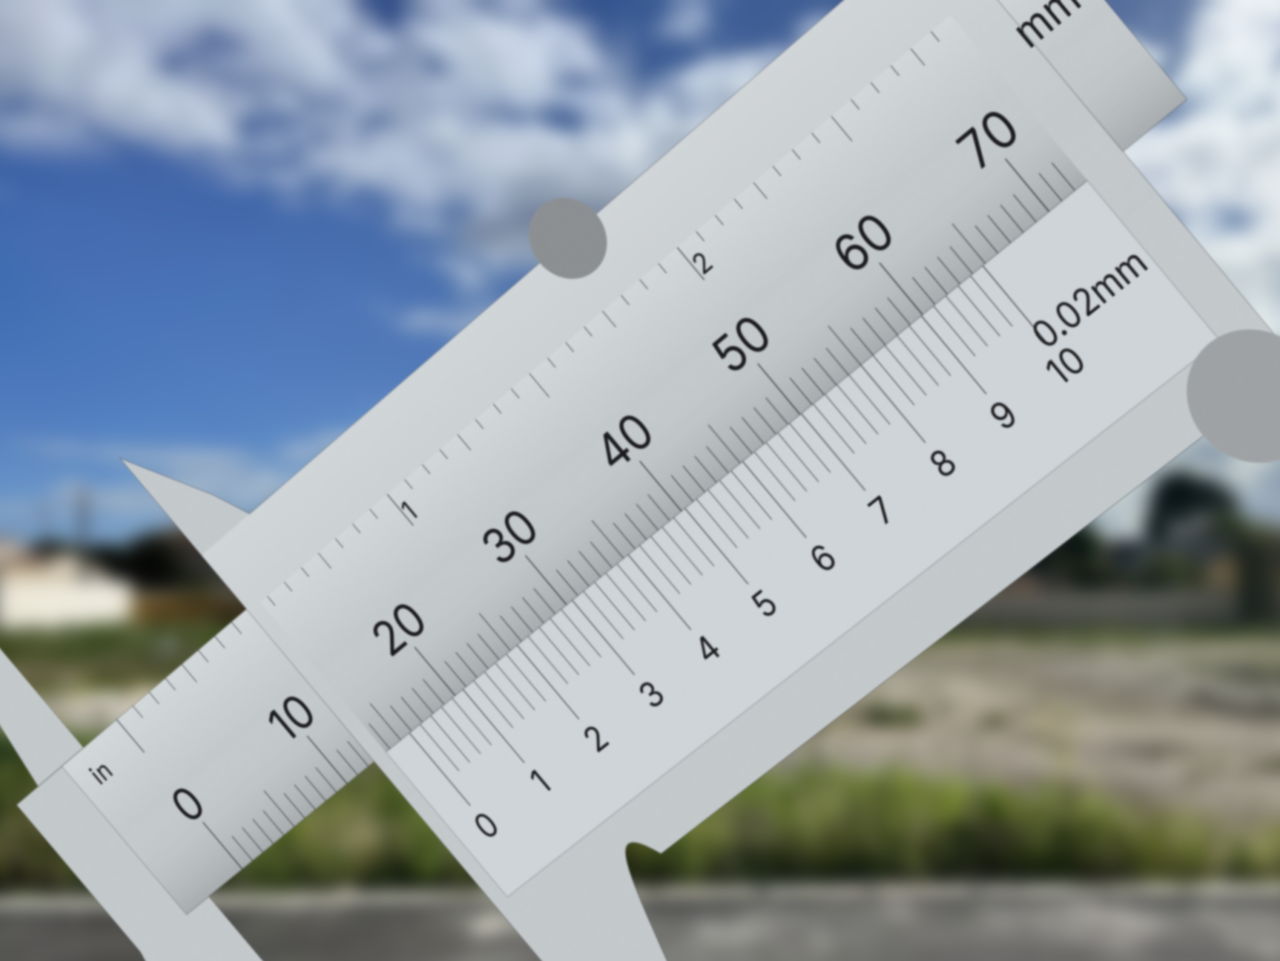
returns 15.8,mm
